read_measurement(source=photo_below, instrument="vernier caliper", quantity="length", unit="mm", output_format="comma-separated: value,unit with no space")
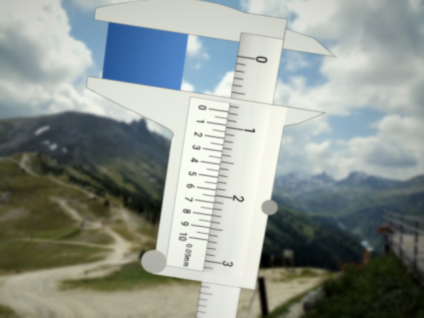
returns 7.8,mm
